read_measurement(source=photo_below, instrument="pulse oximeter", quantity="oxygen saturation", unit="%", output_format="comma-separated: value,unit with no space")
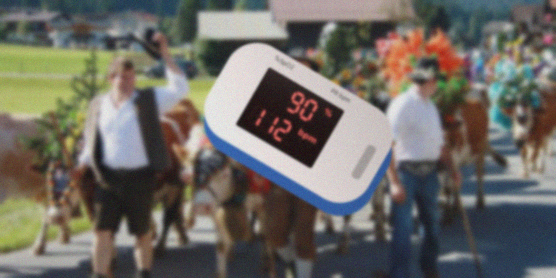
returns 90,%
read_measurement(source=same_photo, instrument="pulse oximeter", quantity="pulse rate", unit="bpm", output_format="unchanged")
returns 112,bpm
